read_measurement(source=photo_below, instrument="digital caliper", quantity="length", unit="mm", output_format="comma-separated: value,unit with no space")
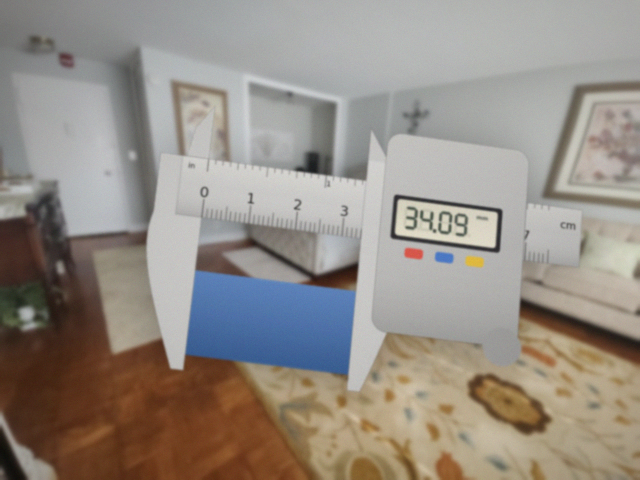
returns 34.09,mm
